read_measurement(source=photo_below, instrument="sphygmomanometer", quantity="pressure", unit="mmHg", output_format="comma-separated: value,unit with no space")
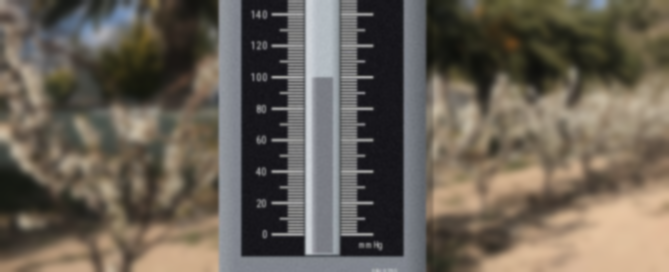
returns 100,mmHg
